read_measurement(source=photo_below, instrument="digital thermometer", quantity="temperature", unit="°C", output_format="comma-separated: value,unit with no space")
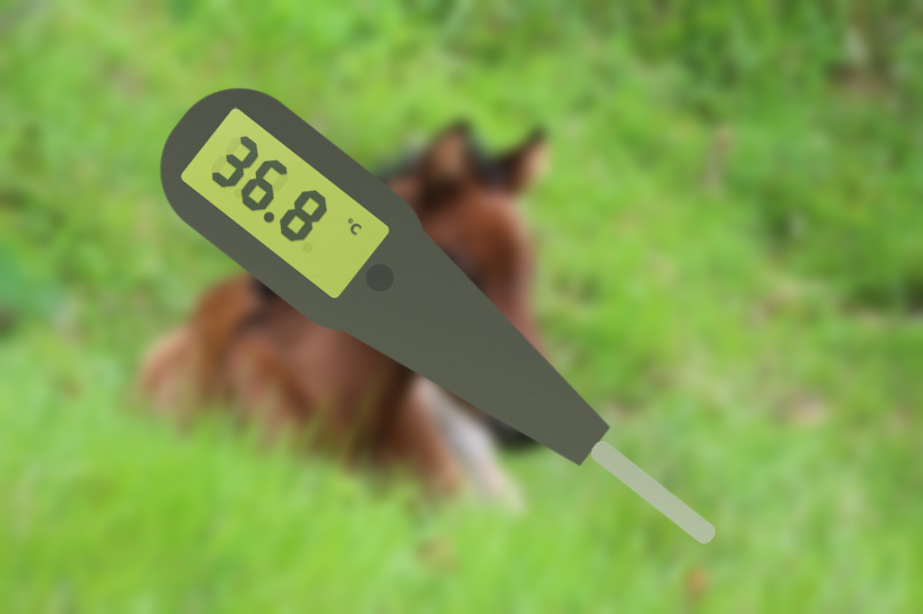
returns 36.8,°C
